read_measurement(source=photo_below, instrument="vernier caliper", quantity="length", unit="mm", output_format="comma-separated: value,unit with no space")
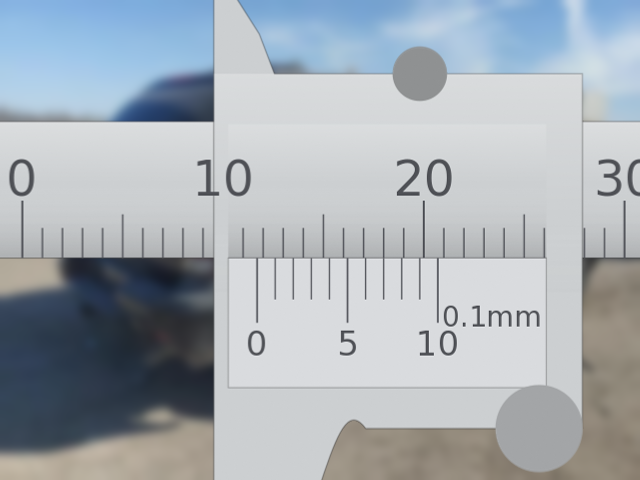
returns 11.7,mm
